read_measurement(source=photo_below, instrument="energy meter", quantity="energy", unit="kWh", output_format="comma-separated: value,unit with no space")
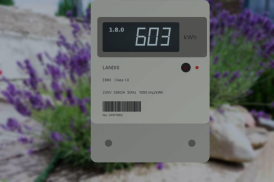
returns 603,kWh
